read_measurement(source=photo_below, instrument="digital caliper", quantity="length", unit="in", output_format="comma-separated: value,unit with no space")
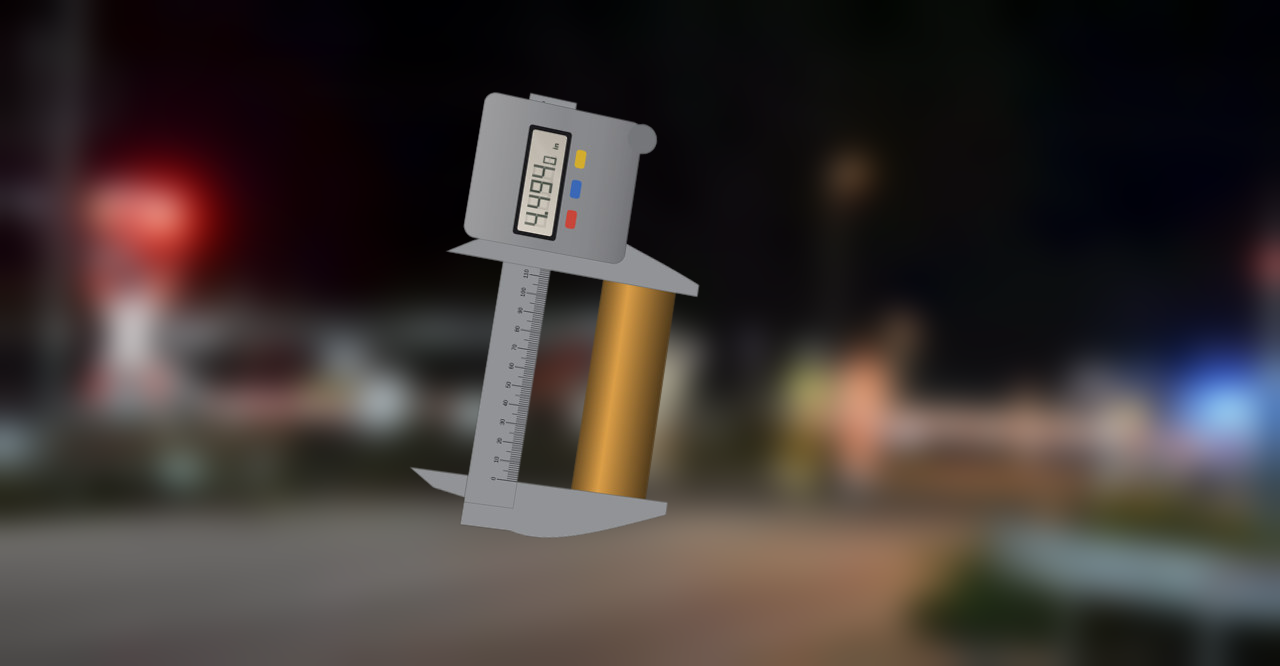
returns 4.4940,in
